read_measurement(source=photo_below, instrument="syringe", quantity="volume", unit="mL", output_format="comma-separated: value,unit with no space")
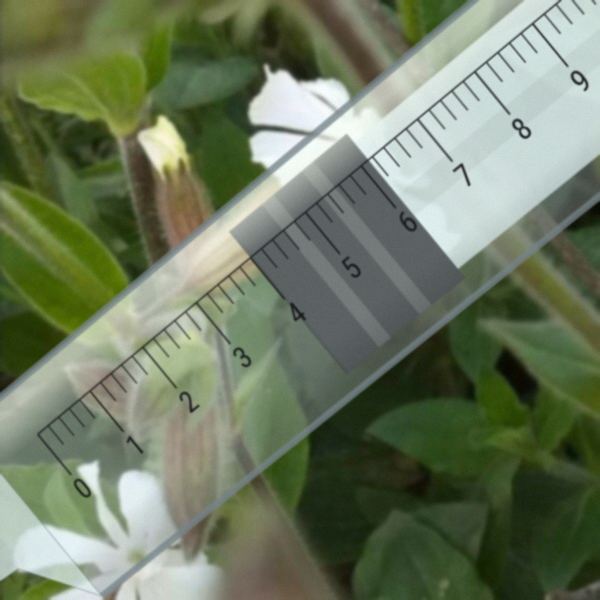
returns 4,mL
